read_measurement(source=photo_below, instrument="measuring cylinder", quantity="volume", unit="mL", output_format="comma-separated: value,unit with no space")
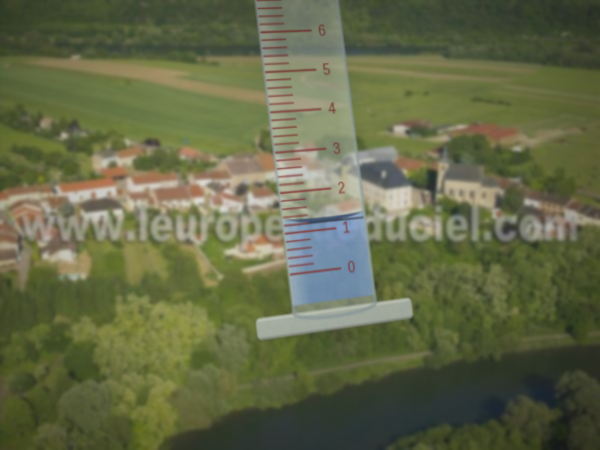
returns 1.2,mL
